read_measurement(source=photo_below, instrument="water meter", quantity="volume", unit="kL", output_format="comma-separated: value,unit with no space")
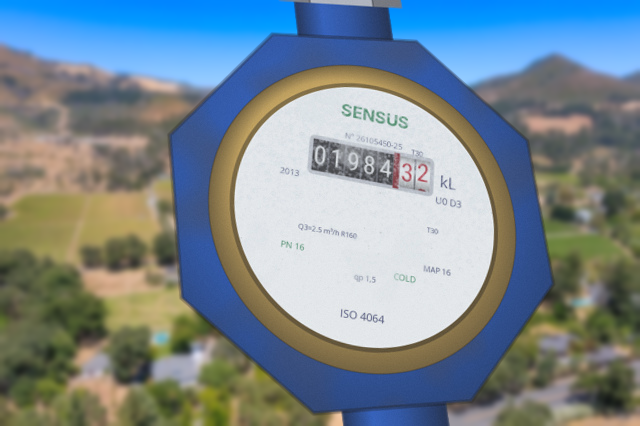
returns 1984.32,kL
